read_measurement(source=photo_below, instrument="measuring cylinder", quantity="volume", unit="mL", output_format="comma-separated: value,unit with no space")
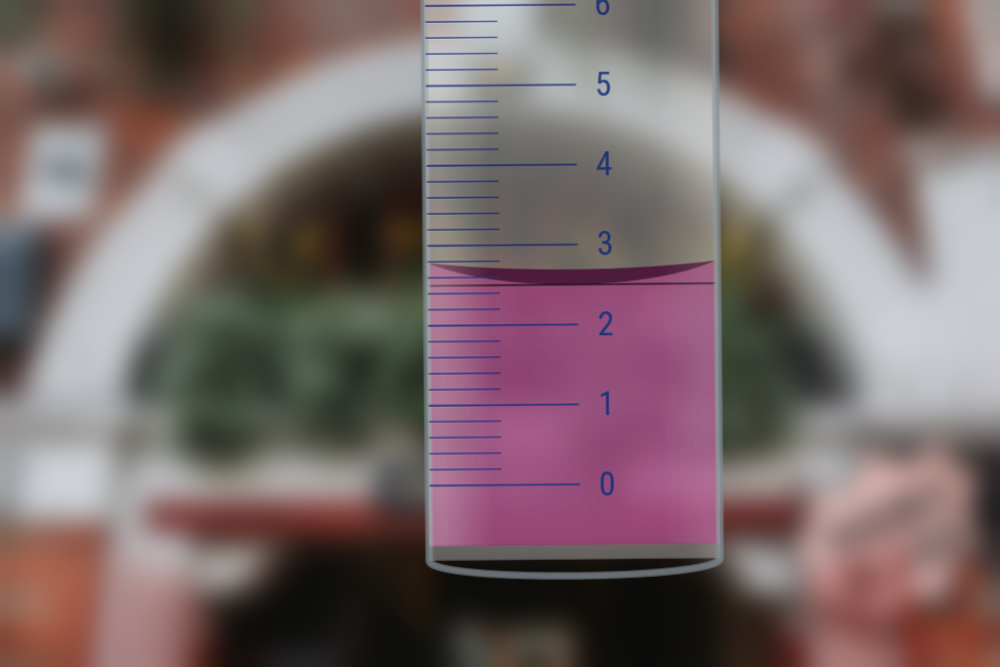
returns 2.5,mL
